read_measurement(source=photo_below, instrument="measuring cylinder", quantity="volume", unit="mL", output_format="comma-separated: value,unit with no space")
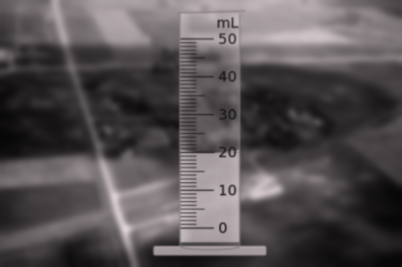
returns 20,mL
